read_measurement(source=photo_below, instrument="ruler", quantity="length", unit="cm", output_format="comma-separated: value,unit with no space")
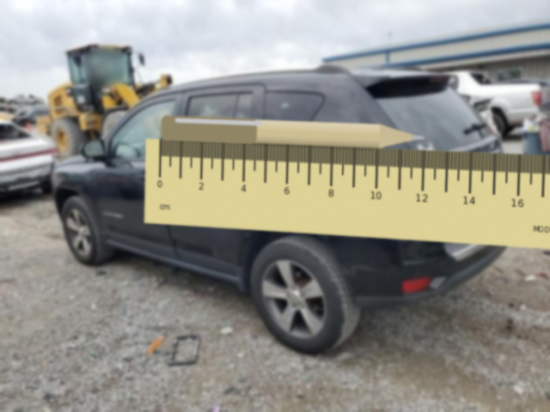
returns 12,cm
